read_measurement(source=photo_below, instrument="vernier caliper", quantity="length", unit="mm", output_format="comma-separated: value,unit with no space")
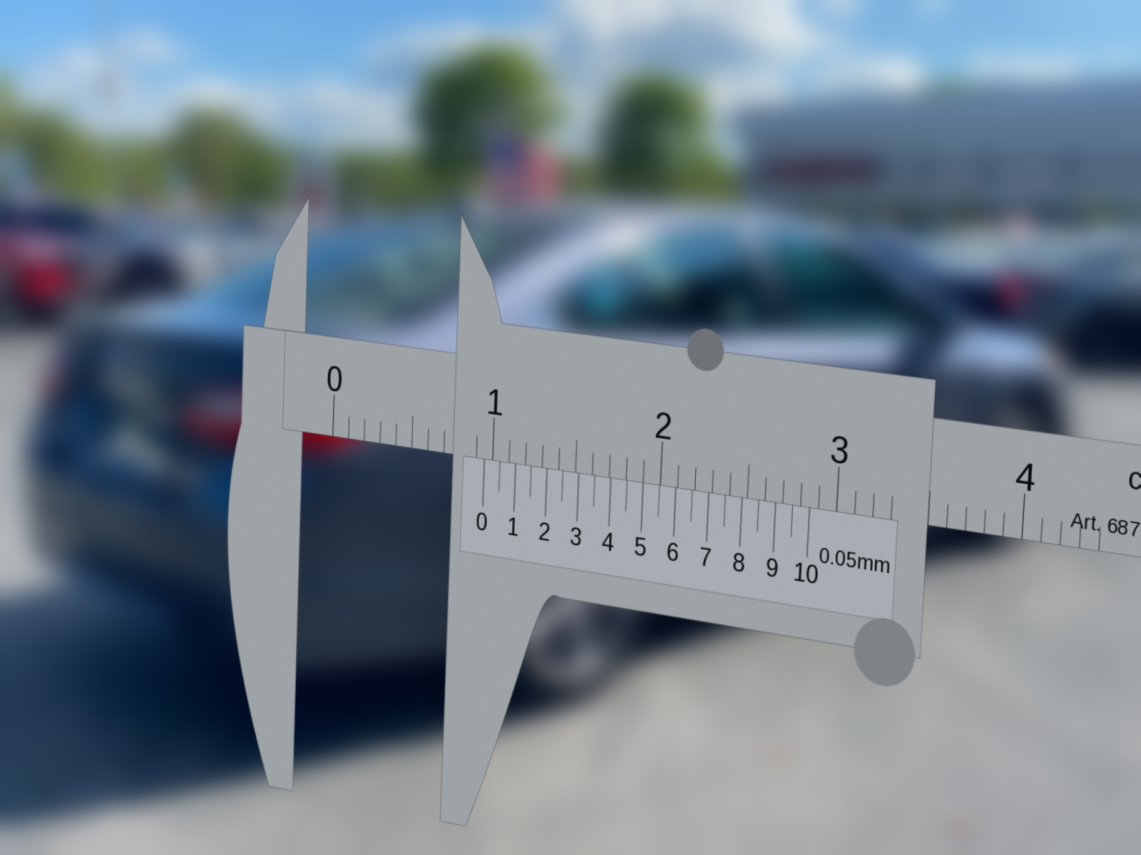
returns 9.5,mm
